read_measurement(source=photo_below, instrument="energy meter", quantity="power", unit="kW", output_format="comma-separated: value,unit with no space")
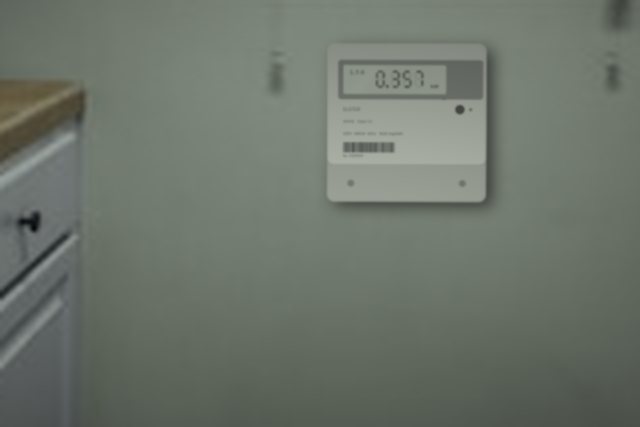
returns 0.357,kW
